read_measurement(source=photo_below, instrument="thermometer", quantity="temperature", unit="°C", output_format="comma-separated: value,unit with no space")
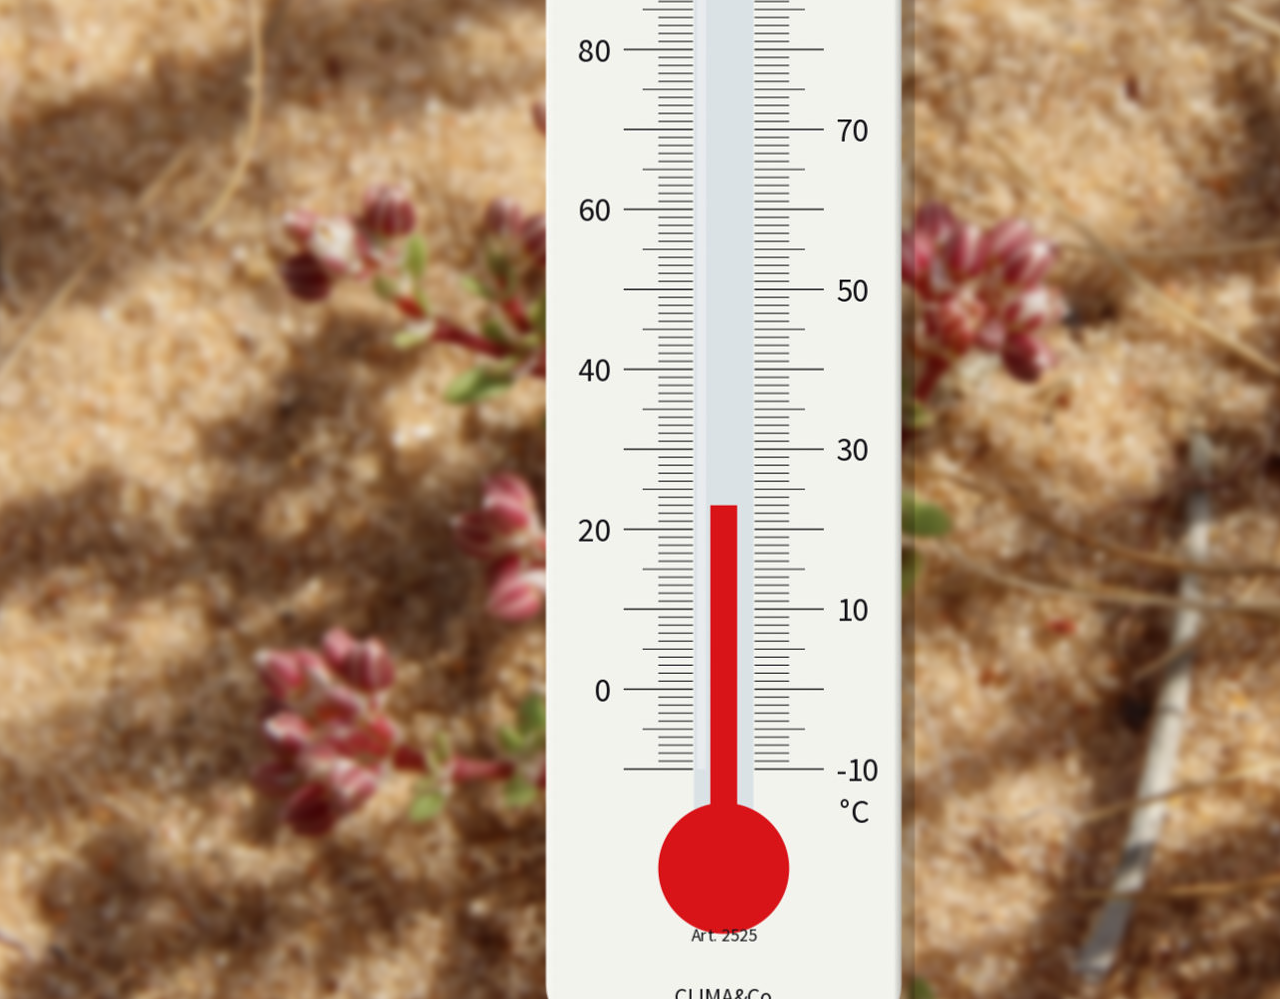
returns 23,°C
